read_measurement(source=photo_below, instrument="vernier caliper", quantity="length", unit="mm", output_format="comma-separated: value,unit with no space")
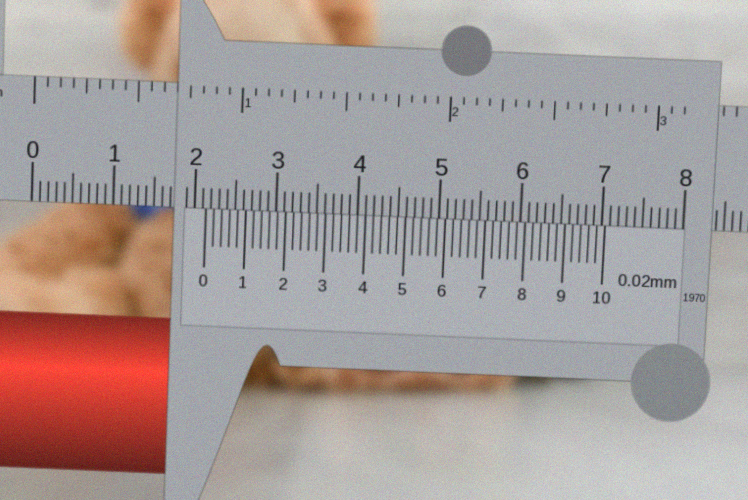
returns 21.4,mm
